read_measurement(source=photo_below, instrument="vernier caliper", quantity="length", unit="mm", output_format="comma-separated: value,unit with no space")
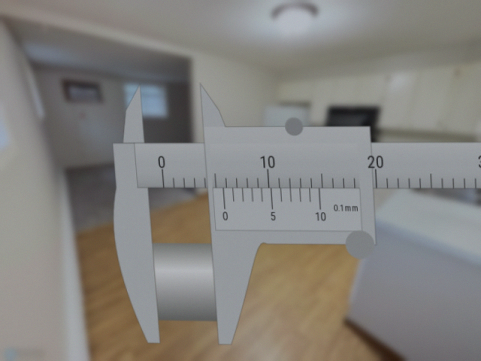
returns 5.7,mm
